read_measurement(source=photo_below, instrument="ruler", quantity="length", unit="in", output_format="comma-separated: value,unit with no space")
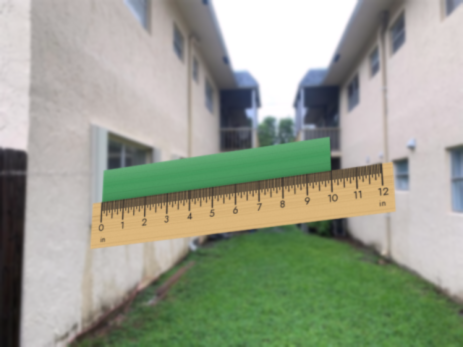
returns 10,in
